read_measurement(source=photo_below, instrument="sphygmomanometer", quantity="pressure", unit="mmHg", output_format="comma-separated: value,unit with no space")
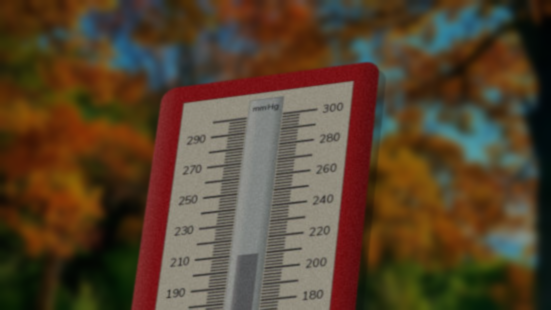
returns 210,mmHg
